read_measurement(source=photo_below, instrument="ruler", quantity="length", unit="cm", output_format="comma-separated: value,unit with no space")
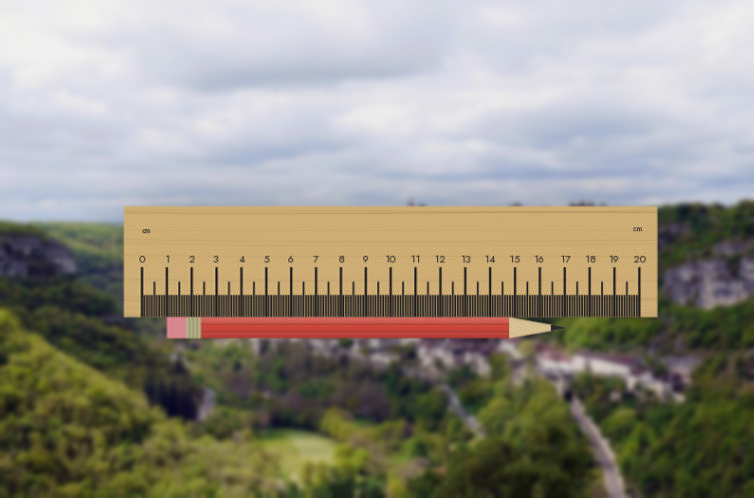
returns 16,cm
